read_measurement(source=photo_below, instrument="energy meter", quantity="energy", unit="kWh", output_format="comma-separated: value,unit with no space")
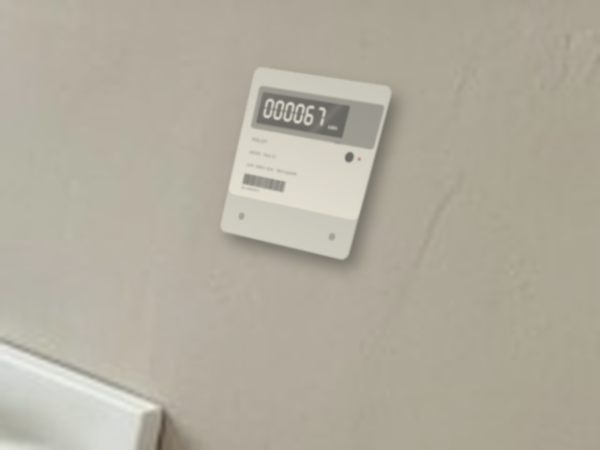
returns 67,kWh
